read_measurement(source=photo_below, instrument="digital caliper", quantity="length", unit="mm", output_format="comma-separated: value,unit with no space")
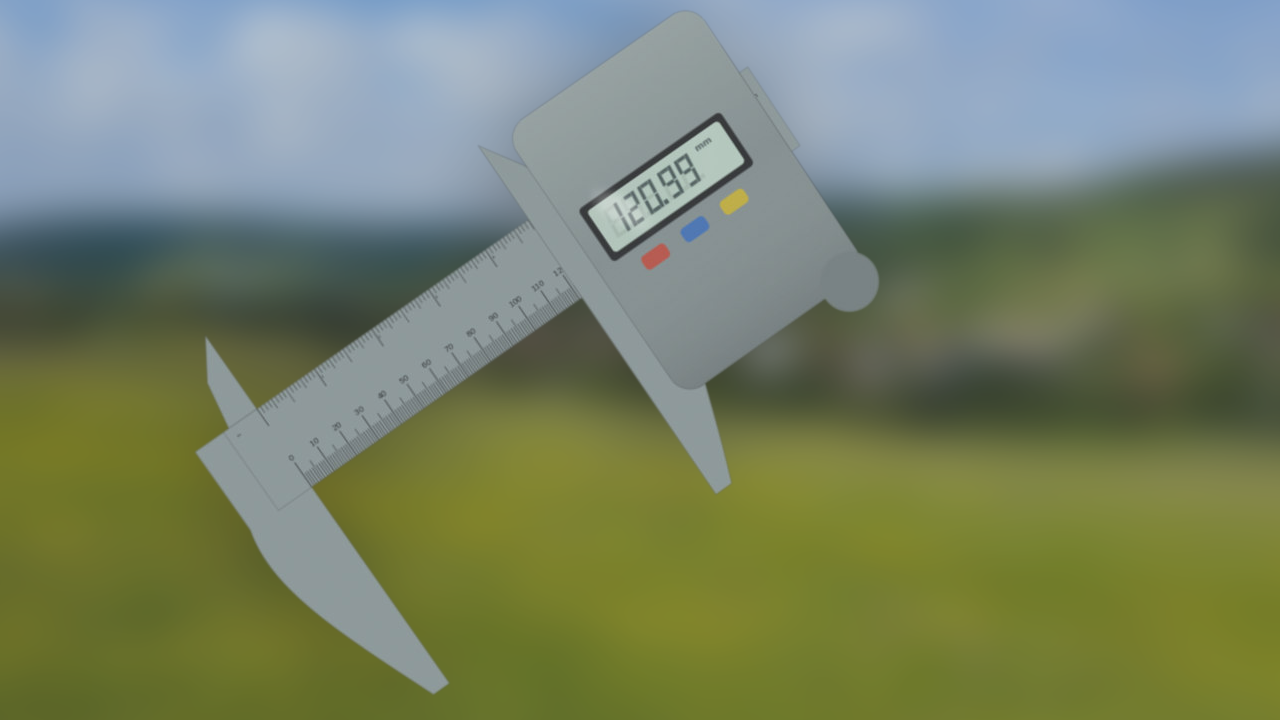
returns 120.99,mm
